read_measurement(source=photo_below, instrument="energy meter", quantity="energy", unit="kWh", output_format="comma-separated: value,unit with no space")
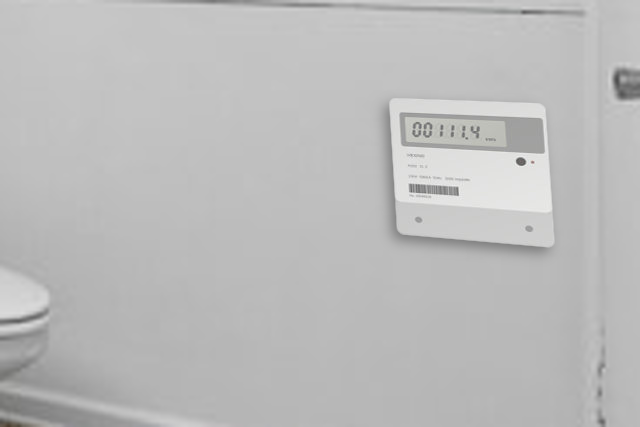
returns 111.4,kWh
